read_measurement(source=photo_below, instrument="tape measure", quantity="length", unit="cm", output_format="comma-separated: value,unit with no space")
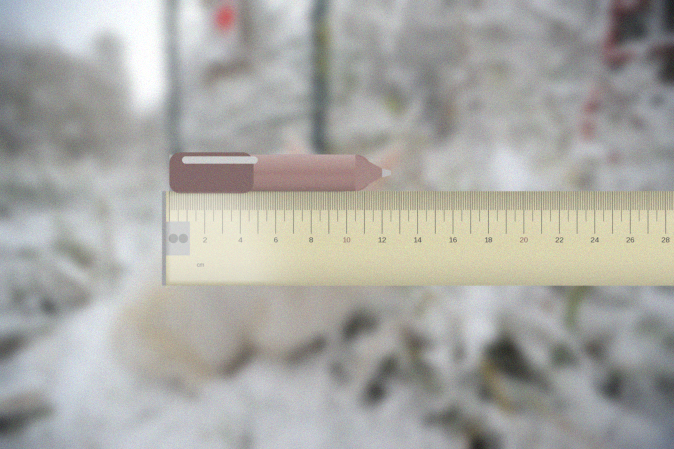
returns 12.5,cm
